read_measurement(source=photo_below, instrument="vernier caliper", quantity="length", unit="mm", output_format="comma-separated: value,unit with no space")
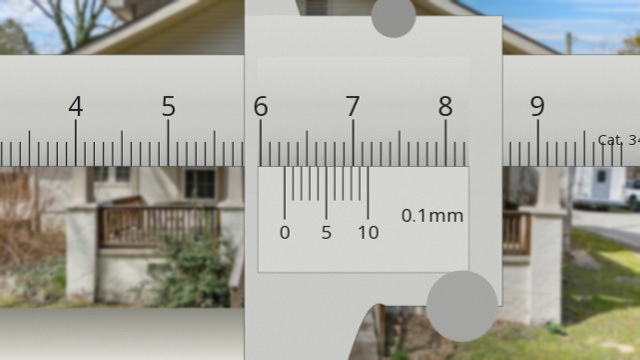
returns 62.6,mm
